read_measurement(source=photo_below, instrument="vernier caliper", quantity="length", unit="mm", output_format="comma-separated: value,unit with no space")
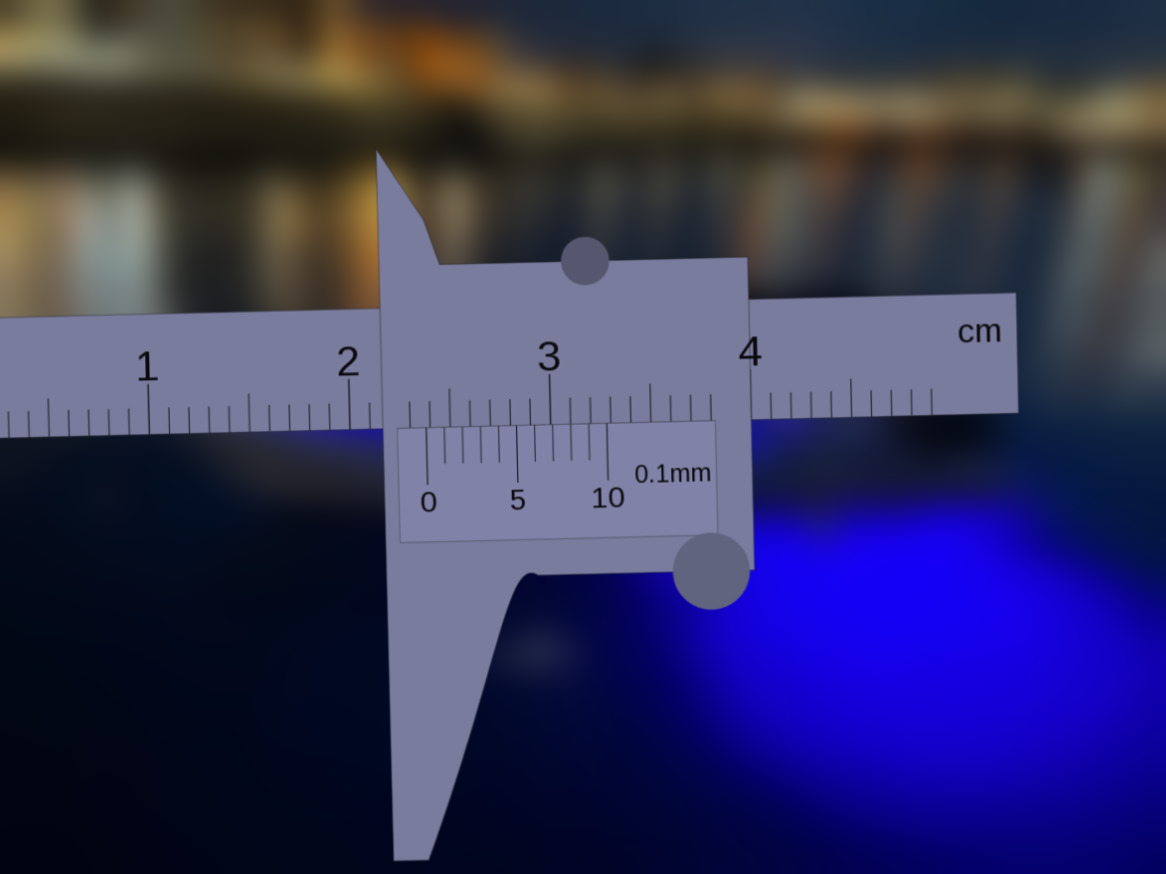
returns 23.8,mm
